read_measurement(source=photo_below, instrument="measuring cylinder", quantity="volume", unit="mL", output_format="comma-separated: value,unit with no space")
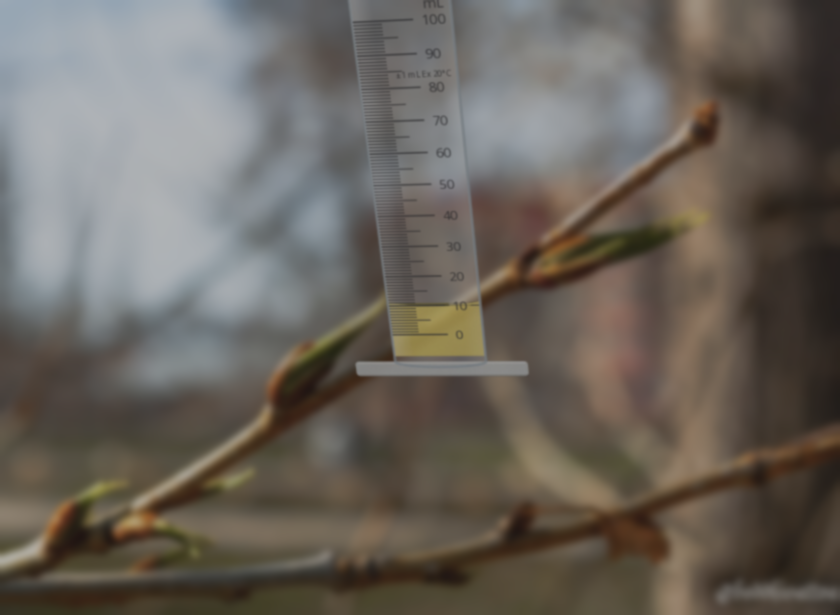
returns 10,mL
